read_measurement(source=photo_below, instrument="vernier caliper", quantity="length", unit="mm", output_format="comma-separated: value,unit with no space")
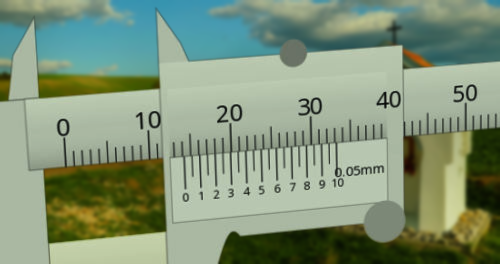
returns 14.2,mm
